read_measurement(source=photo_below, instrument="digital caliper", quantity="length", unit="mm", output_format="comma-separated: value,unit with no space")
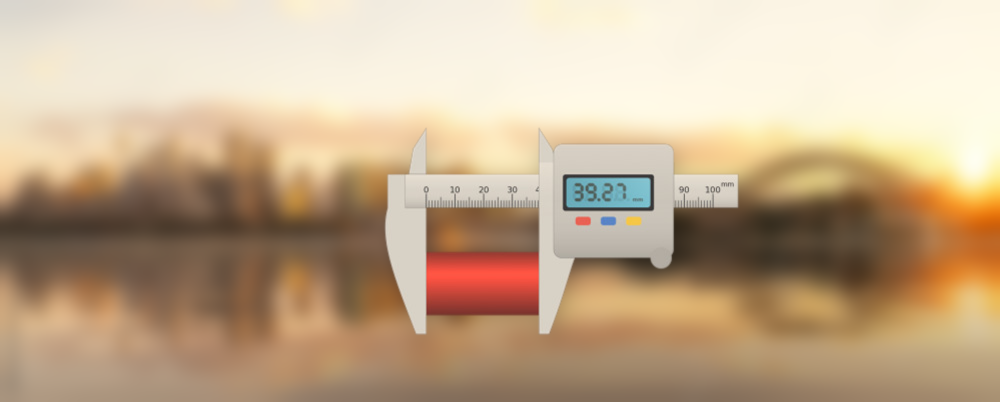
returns 39.27,mm
